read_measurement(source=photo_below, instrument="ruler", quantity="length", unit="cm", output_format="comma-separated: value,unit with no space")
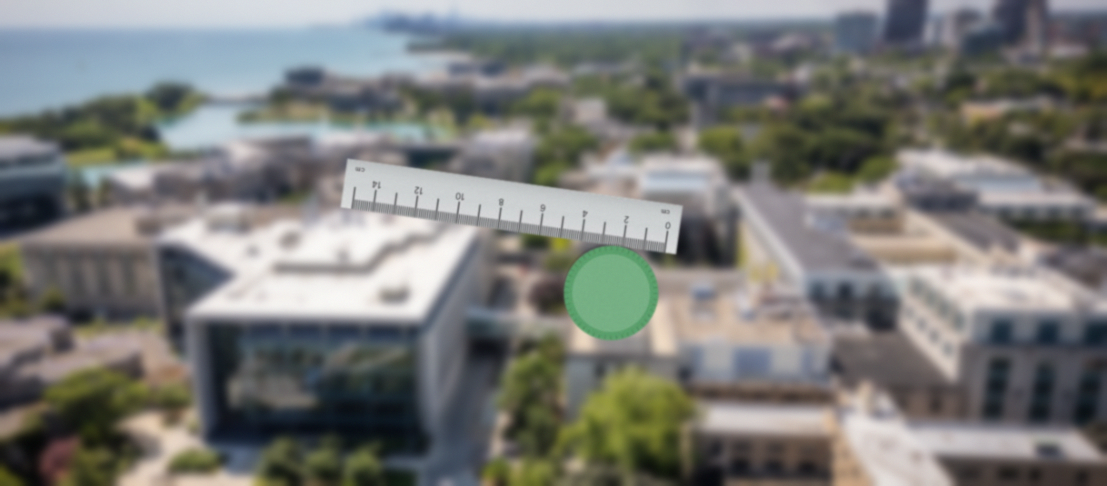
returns 4.5,cm
